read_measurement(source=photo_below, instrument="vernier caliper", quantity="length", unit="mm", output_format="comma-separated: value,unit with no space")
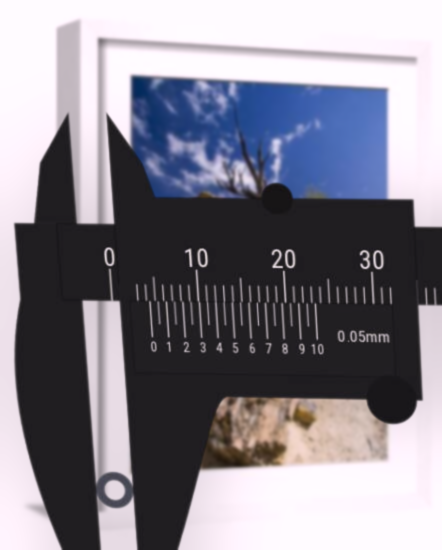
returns 4.4,mm
